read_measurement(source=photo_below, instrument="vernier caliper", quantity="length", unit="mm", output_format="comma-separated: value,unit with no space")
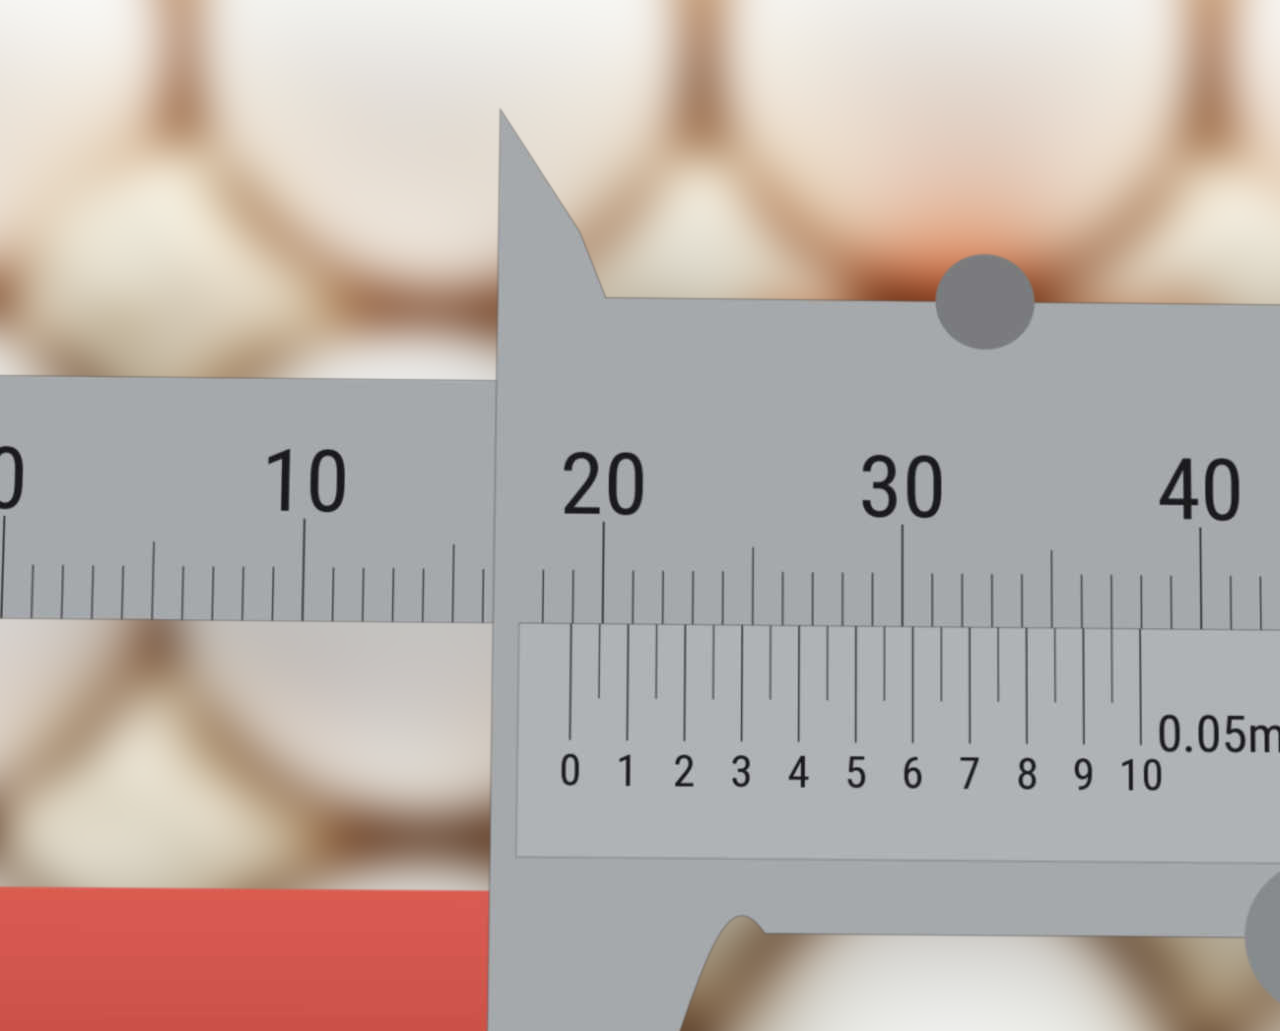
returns 18.95,mm
